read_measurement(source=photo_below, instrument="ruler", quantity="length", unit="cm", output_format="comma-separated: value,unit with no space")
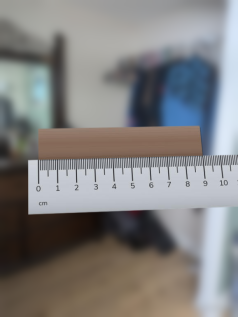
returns 9,cm
